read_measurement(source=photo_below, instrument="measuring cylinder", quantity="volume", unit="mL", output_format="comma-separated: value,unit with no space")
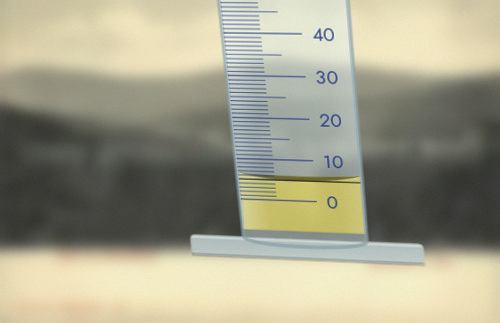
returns 5,mL
